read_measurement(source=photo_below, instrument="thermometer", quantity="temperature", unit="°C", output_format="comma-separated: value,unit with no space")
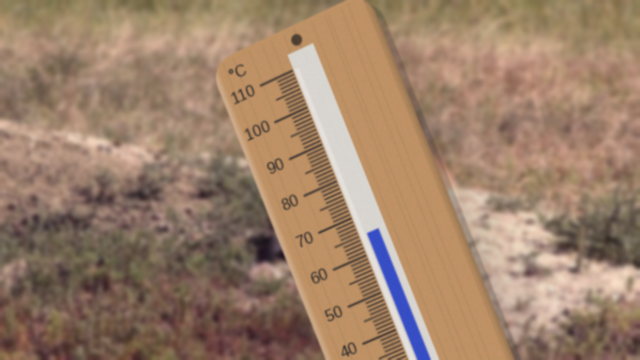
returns 65,°C
